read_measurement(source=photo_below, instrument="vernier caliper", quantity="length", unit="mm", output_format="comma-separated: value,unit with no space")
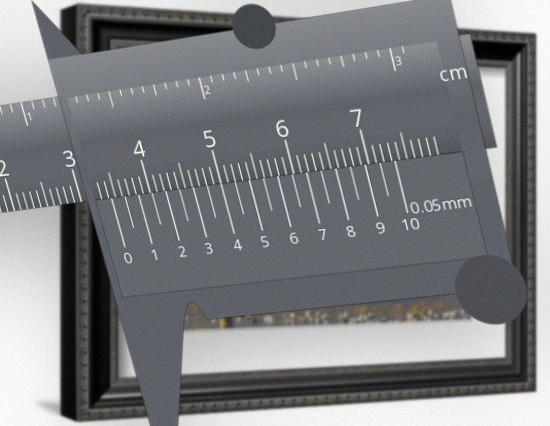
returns 34.4,mm
